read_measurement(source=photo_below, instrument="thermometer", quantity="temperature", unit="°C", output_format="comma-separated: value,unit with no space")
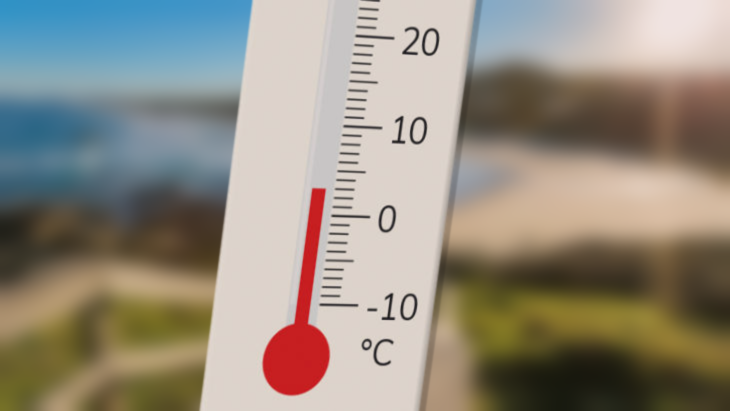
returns 3,°C
